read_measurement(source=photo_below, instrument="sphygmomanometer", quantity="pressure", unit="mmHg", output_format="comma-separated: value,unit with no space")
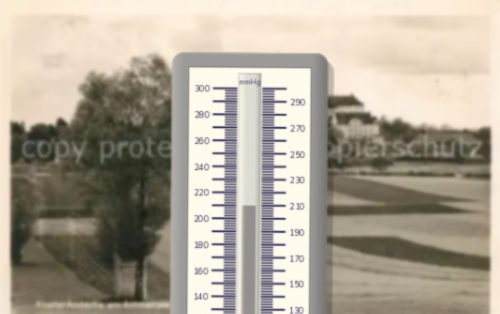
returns 210,mmHg
